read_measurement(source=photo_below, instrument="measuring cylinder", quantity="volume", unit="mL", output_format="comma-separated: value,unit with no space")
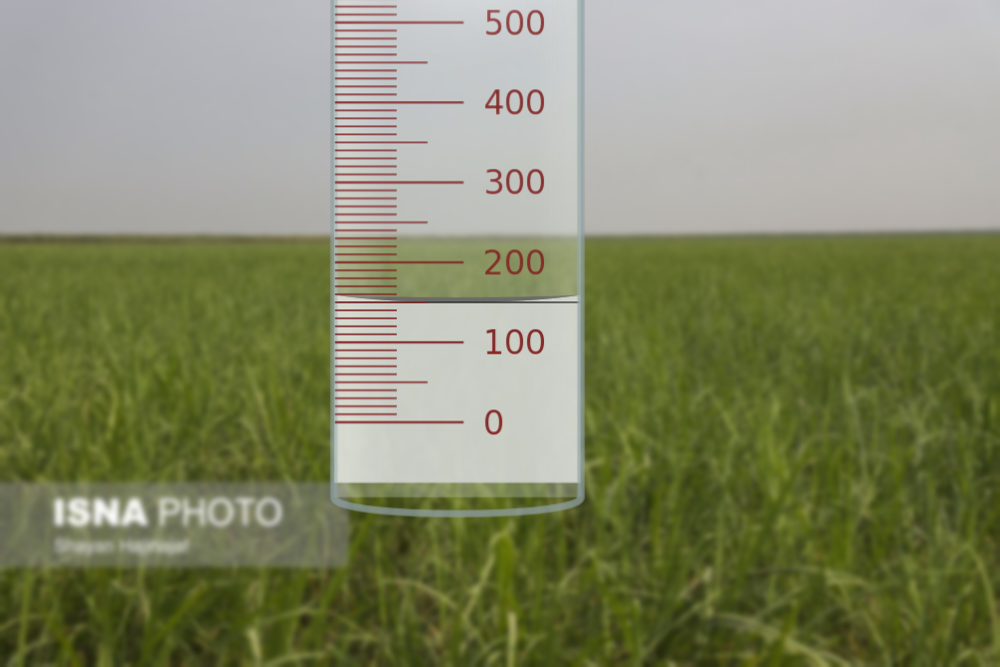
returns 150,mL
